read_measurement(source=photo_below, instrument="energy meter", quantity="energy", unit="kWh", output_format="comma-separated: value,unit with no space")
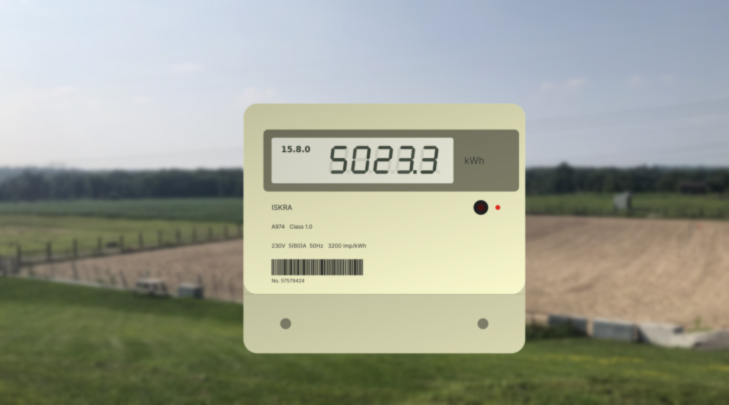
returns 5023.3,kWh
